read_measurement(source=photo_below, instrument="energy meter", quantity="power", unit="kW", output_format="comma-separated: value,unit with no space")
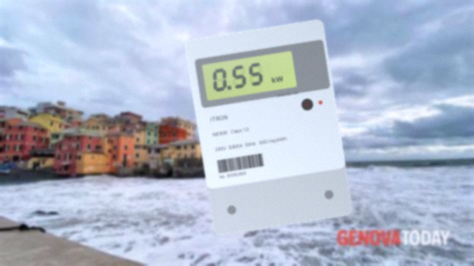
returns 0.55,kW
